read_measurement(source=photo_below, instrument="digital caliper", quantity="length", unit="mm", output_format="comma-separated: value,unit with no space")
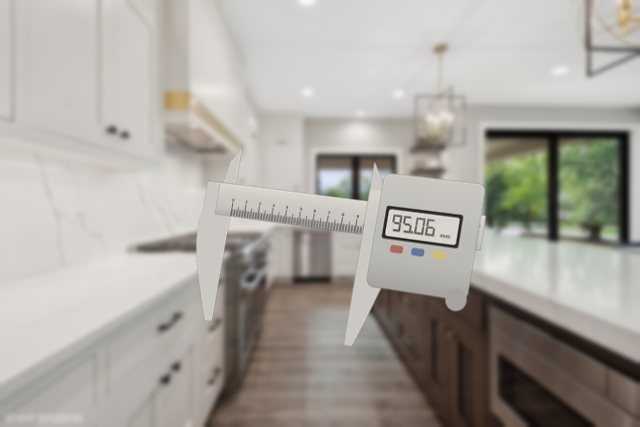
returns 95.06,mm
